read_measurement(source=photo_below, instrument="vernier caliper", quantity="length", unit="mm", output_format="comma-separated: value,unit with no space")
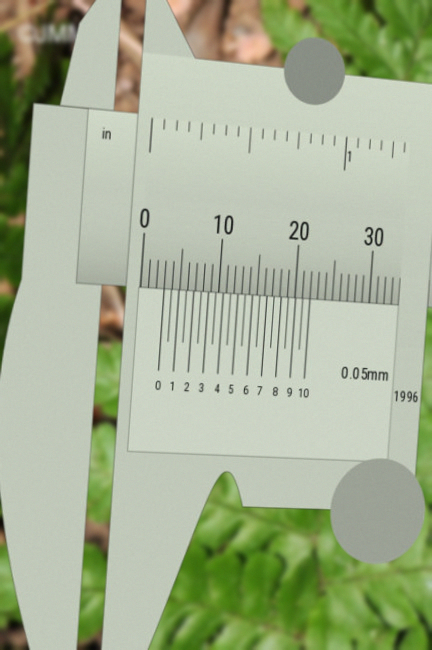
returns 3.0,mm
